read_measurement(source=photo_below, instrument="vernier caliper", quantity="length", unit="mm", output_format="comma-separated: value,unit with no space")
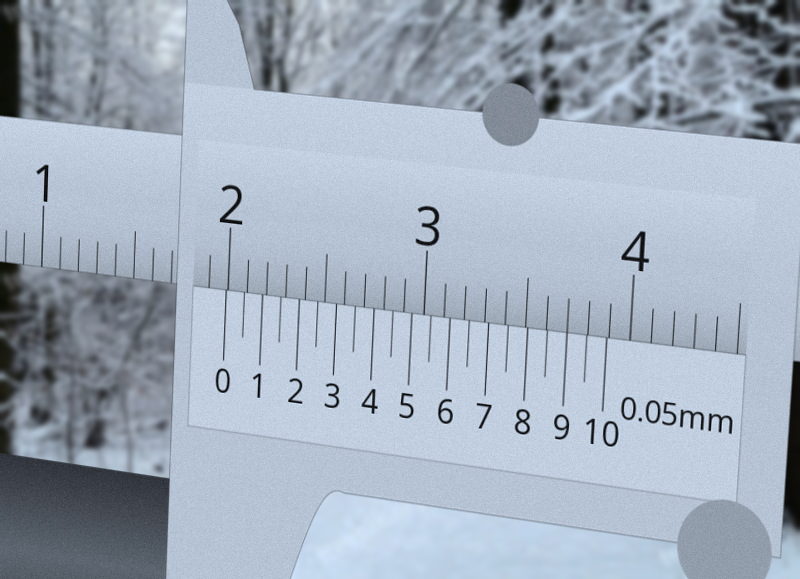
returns 19.9,mm
